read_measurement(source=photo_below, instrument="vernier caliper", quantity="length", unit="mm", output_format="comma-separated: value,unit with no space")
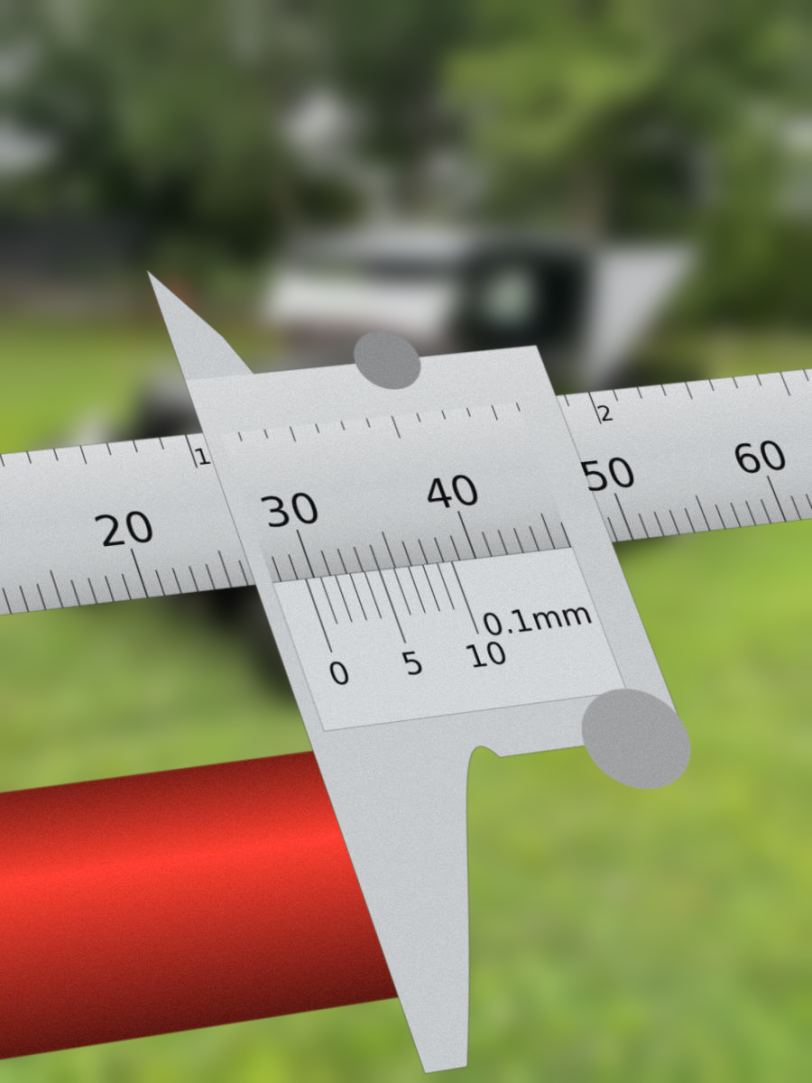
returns 29.5,mm
